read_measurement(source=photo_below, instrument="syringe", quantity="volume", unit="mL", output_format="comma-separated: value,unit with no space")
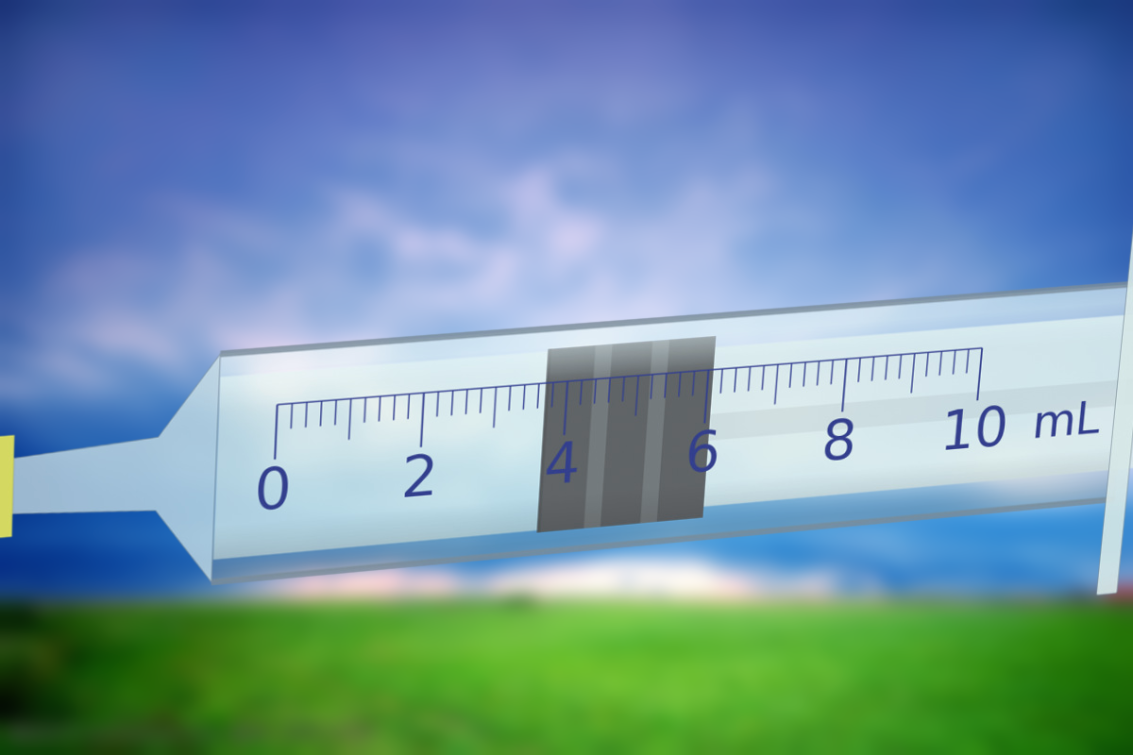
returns 3.7,mL
